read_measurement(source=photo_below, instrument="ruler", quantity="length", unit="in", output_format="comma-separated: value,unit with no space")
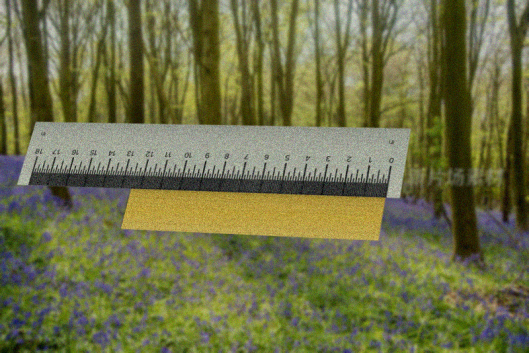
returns 12.5,in
